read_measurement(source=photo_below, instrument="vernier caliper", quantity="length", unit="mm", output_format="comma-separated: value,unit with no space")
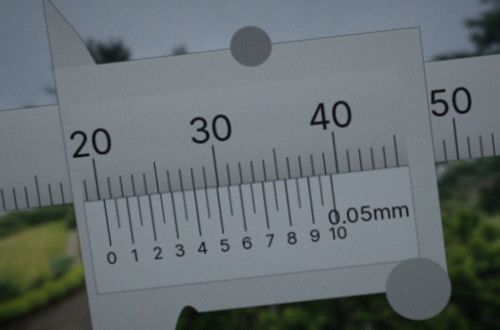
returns 20.4,mm
